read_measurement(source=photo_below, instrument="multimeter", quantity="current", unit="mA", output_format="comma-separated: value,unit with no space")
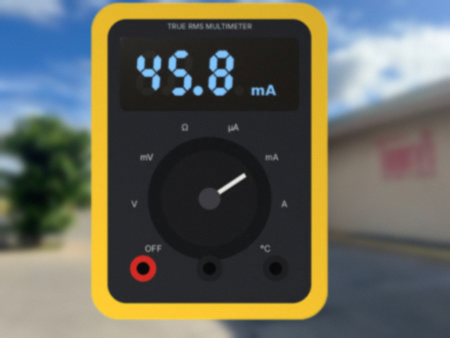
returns 45.8,mA
